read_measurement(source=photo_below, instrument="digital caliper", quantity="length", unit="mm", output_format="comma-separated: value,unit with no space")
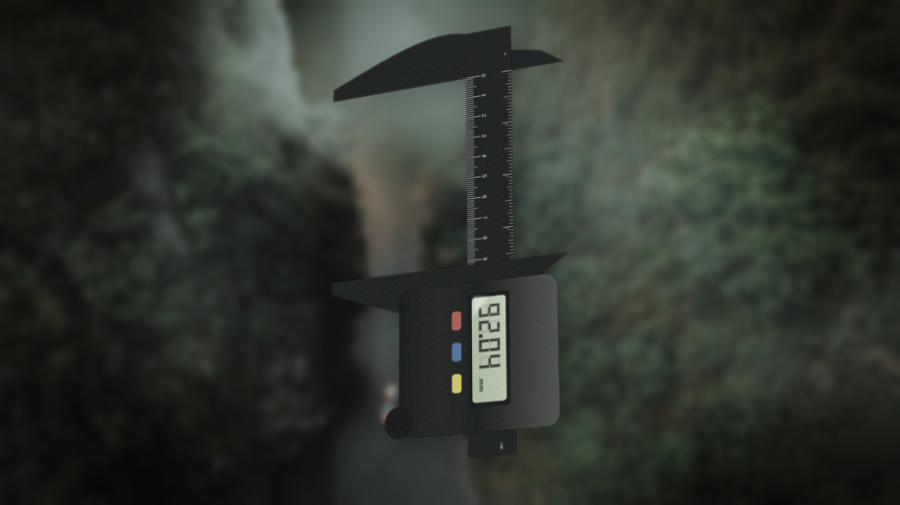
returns 92.04,mm
